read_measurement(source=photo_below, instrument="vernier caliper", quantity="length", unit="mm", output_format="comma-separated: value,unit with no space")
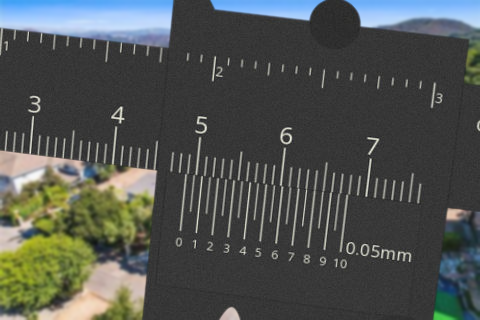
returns 48.8,mm
